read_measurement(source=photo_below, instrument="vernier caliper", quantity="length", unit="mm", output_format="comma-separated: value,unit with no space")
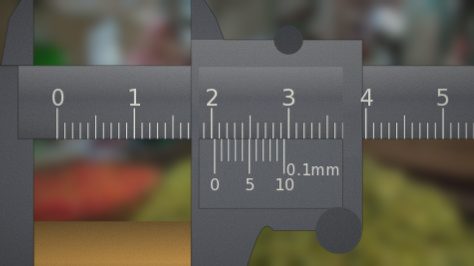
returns 20.4,mm
